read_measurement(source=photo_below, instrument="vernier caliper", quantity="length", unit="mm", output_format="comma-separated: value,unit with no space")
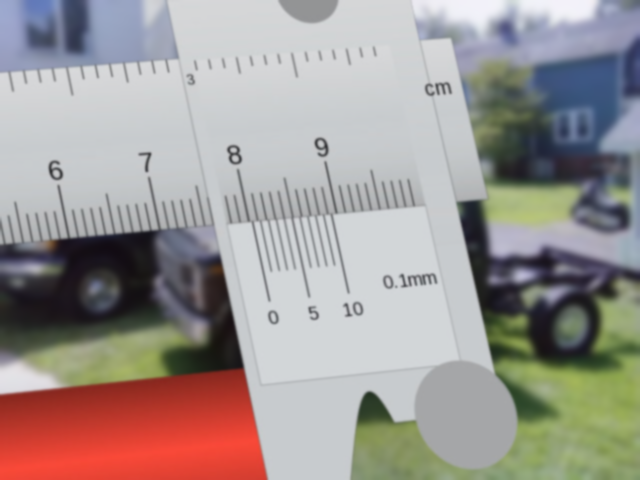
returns 80.4,mm
